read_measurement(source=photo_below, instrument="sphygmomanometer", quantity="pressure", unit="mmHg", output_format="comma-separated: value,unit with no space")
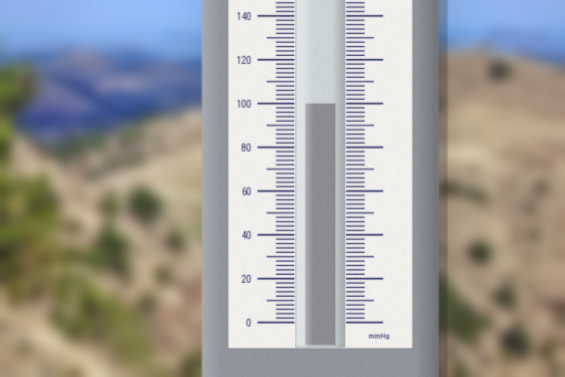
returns 100,mmHg
